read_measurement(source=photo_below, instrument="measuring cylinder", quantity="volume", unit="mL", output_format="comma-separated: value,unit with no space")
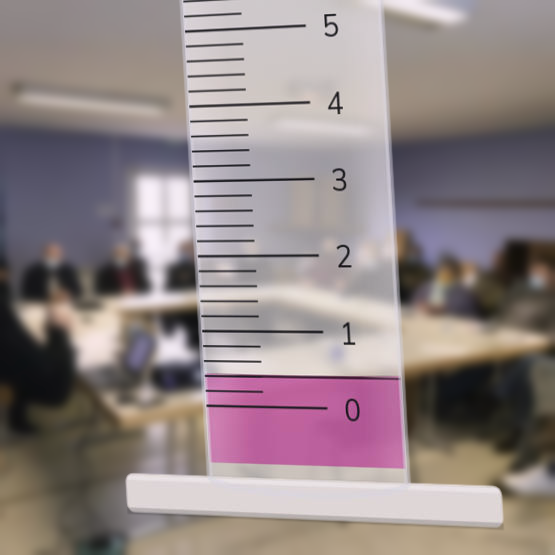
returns 0.4,mL
